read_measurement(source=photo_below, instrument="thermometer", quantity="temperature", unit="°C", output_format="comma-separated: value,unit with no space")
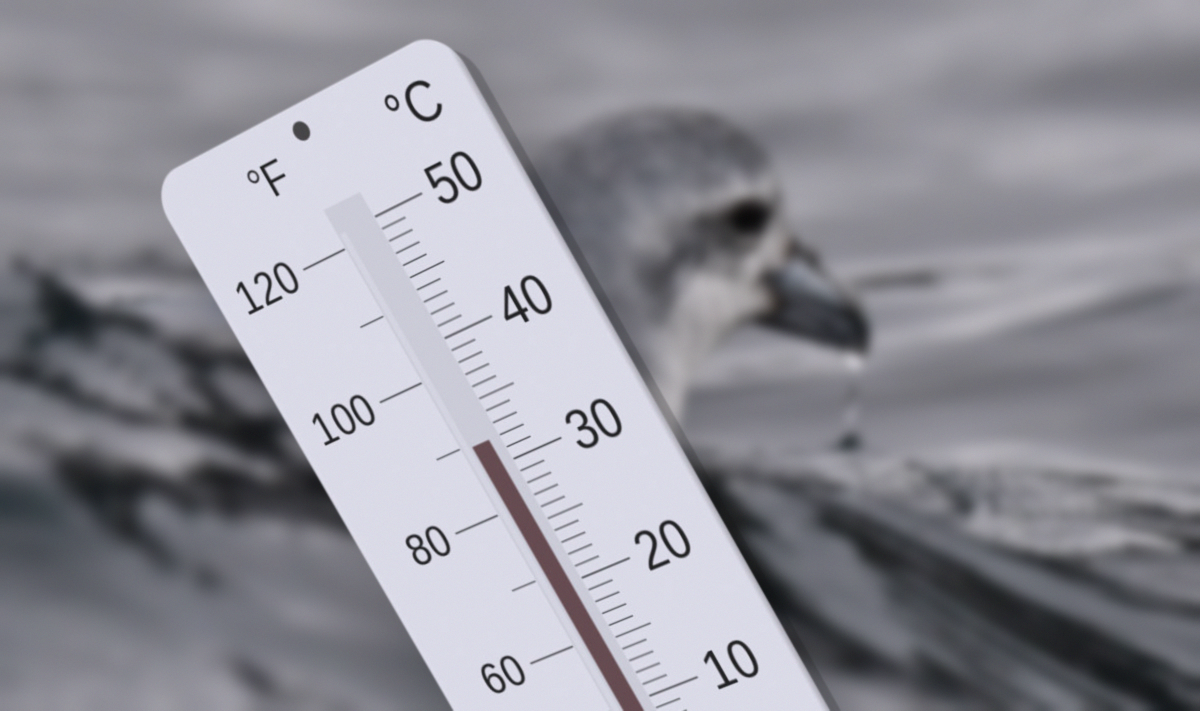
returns 32,°C
